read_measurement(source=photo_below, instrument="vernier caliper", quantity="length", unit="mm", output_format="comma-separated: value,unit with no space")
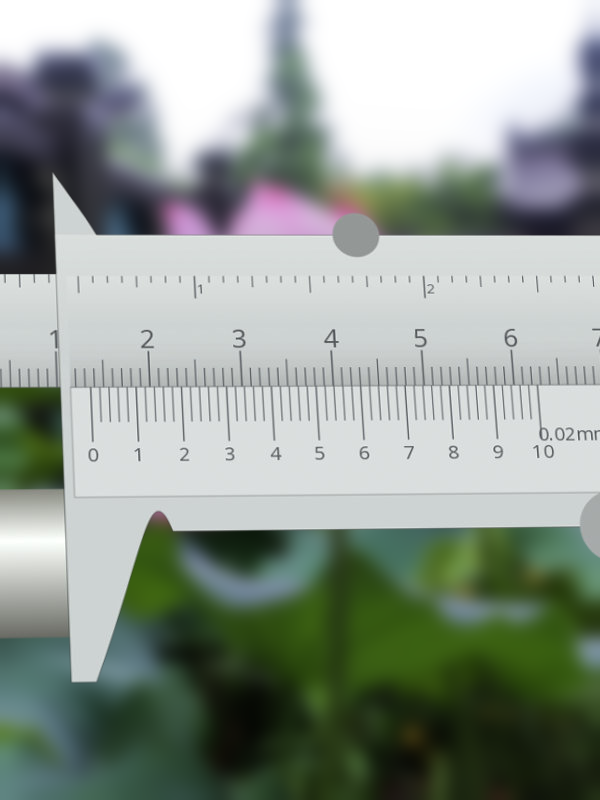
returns 13.6,mm
